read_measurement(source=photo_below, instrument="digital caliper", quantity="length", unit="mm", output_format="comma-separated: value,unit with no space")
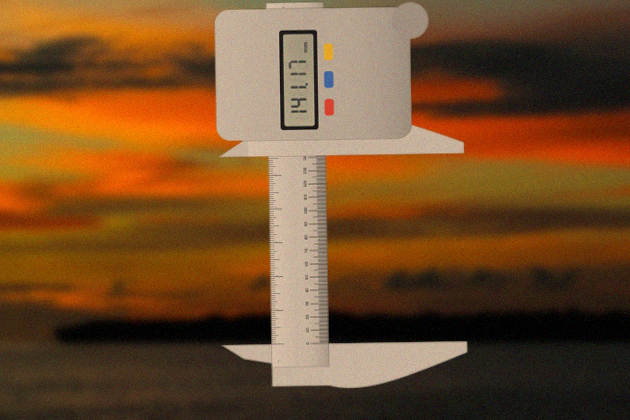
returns 141.17,mm
